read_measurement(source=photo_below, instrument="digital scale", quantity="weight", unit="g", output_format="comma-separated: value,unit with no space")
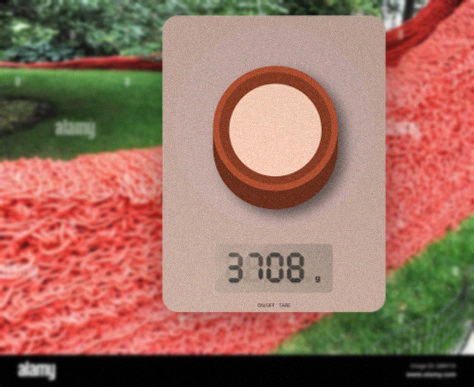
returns 3708,g
